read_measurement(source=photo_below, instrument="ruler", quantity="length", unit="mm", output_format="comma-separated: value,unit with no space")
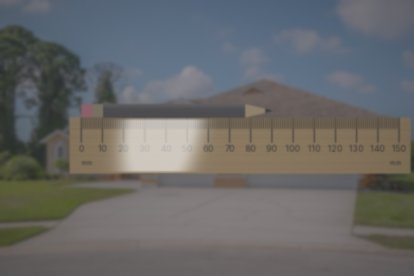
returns 90,mm
